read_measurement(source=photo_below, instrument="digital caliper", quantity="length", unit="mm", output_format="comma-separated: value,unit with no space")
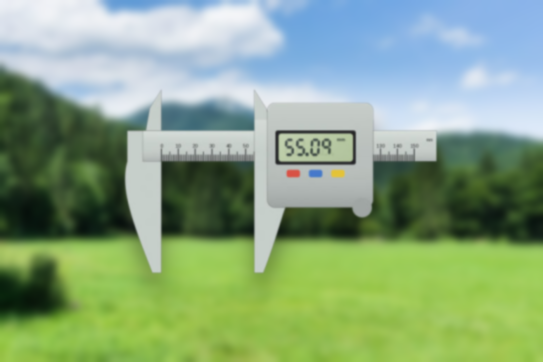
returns 55.09,mm
